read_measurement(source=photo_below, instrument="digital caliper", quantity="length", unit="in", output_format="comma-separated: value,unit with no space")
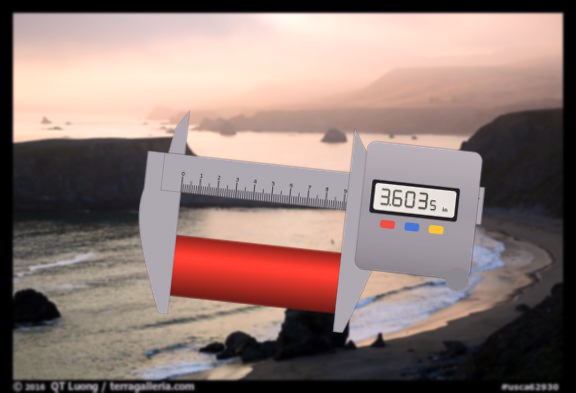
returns 3.6035,in
